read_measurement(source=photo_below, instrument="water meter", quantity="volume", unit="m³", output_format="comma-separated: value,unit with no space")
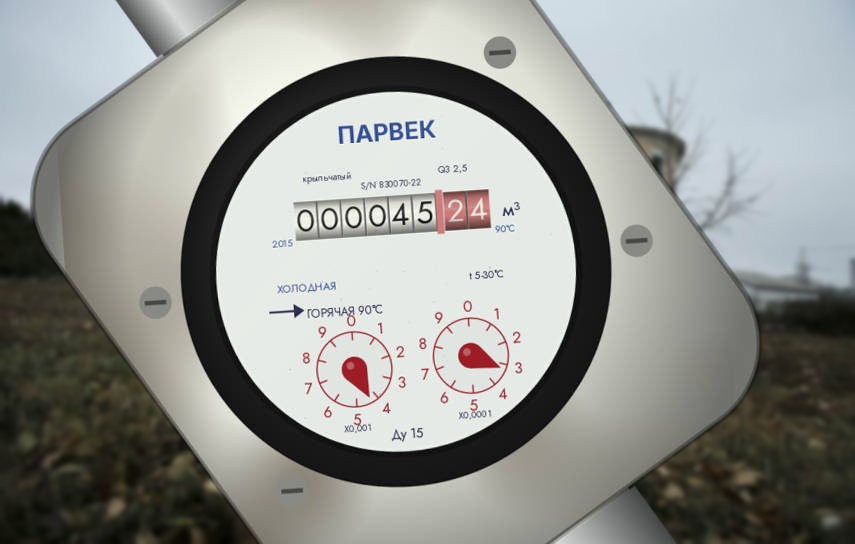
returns 45.2443,m³
